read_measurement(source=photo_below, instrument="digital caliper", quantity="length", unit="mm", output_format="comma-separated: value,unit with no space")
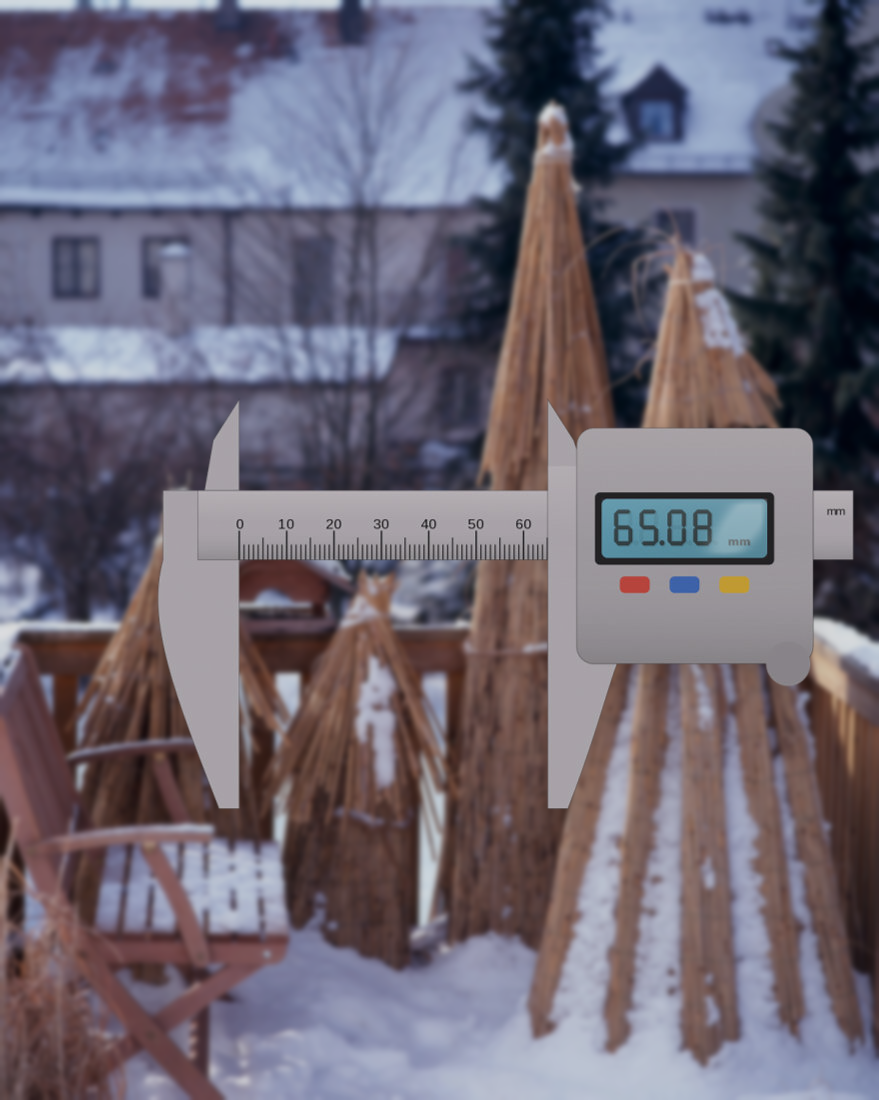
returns 65.08,mm
